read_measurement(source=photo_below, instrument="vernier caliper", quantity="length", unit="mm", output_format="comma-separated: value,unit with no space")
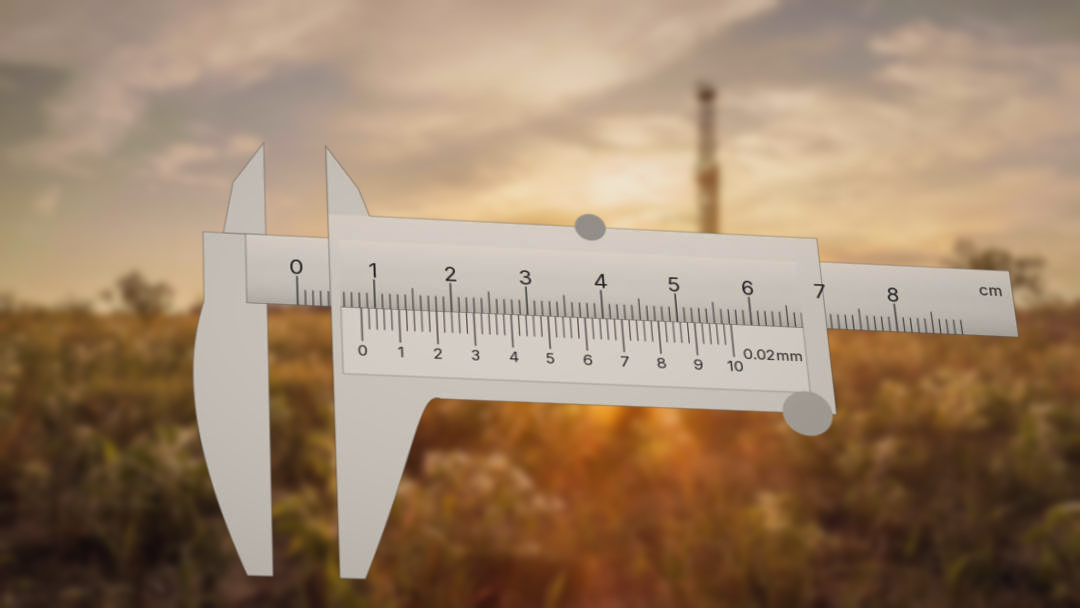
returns 8.2,mm
